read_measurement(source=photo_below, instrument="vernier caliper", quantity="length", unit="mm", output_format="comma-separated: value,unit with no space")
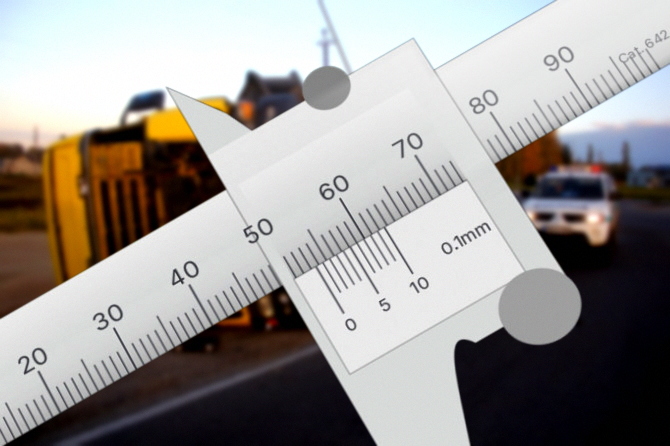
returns 53.6,mm
